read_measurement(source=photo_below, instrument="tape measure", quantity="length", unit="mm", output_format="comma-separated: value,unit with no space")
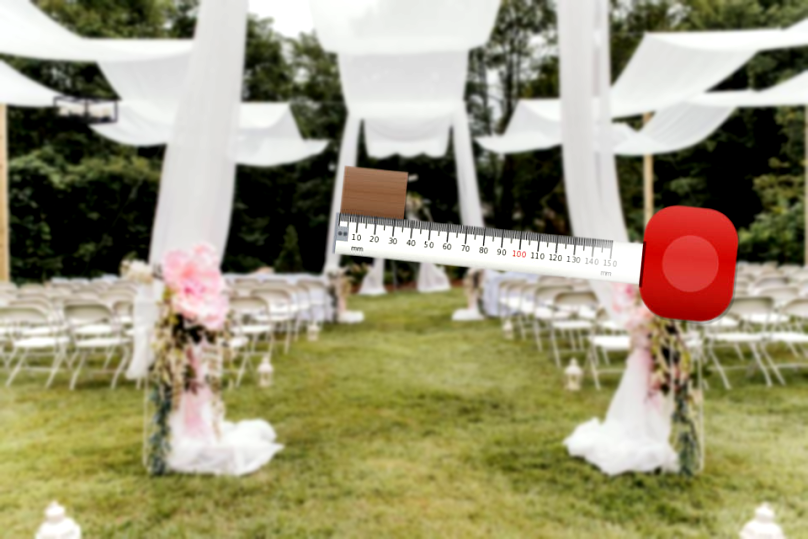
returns 35,mm
